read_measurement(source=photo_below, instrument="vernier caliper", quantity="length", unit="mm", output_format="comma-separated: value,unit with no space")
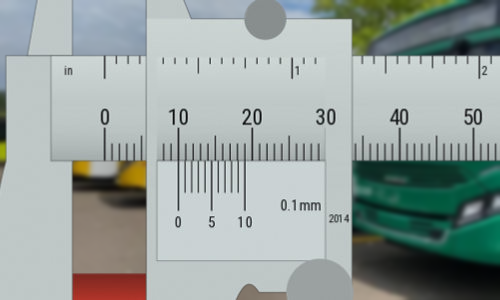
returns 10.0,mm
